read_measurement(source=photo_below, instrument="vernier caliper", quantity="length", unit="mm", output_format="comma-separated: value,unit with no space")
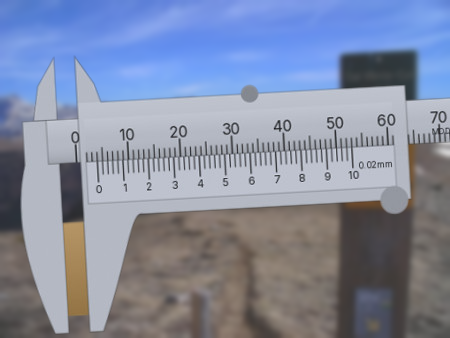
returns 4.0,mm
